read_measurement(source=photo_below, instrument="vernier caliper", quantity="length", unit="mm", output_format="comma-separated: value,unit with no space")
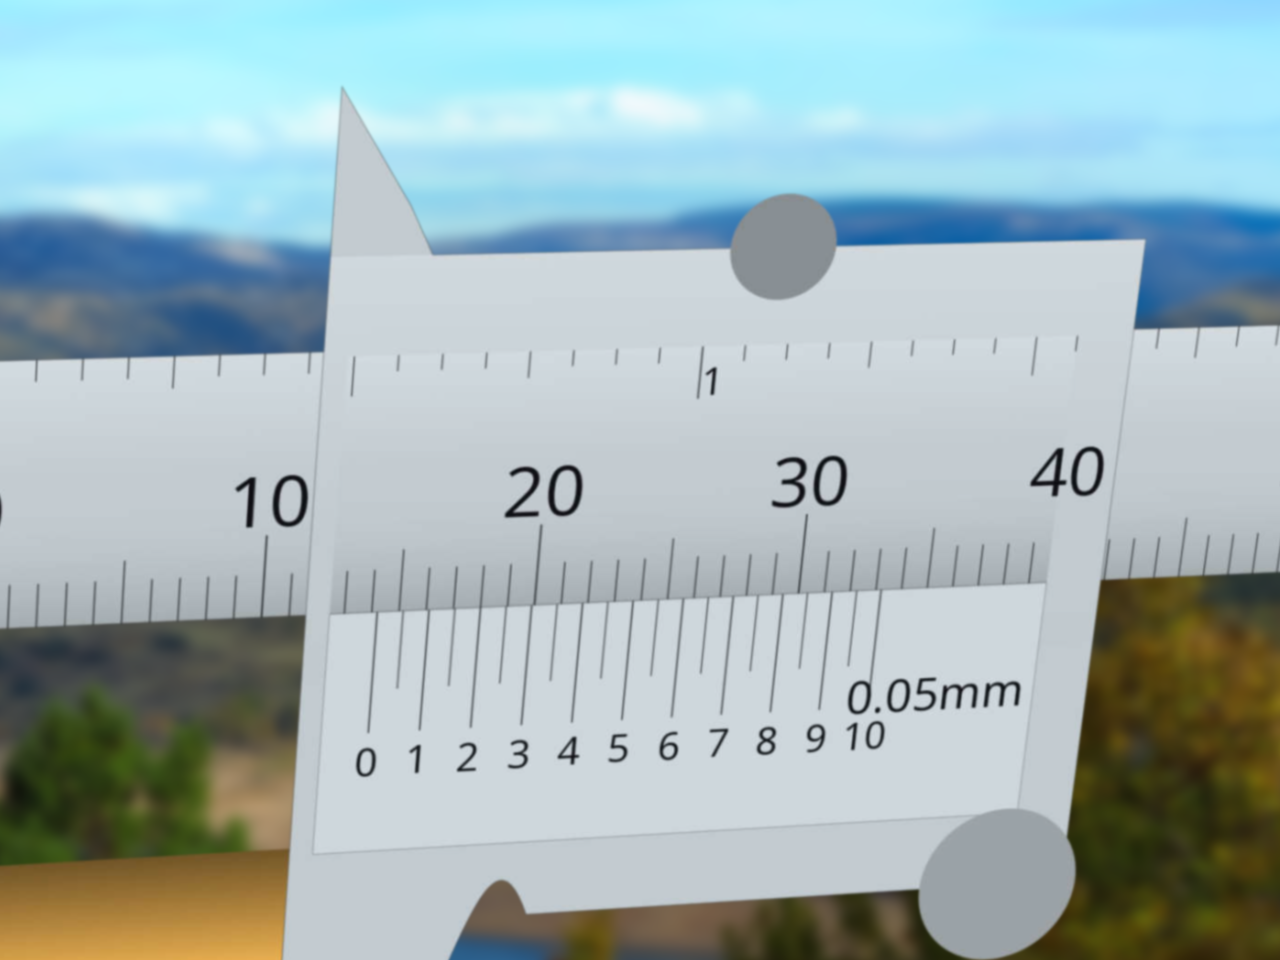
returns 14.2,mm
